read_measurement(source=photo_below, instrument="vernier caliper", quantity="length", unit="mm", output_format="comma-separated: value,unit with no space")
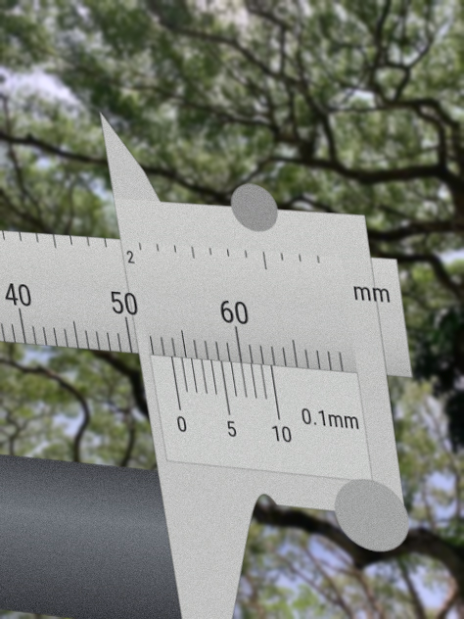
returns 53.7,mm
